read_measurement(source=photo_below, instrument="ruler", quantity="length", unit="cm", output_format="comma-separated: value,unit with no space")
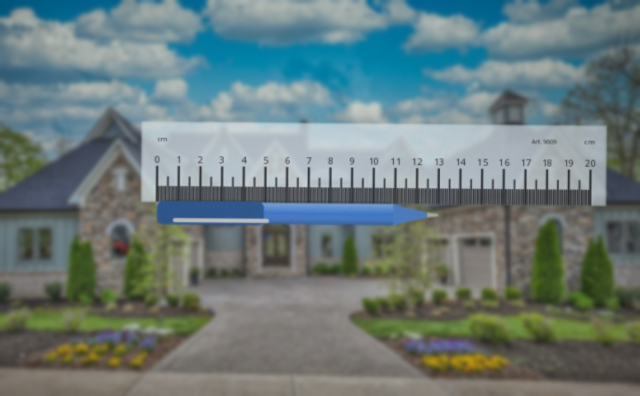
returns 13,cm
